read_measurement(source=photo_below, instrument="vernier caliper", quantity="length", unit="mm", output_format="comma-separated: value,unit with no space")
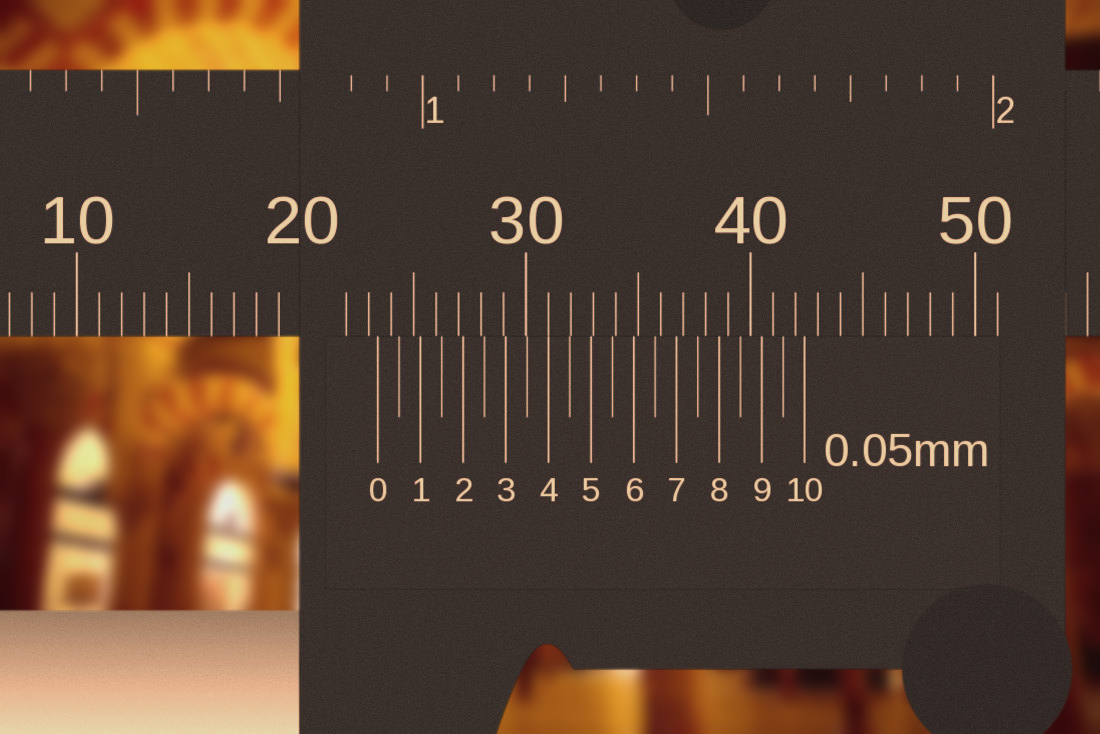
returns 23.4,mm
